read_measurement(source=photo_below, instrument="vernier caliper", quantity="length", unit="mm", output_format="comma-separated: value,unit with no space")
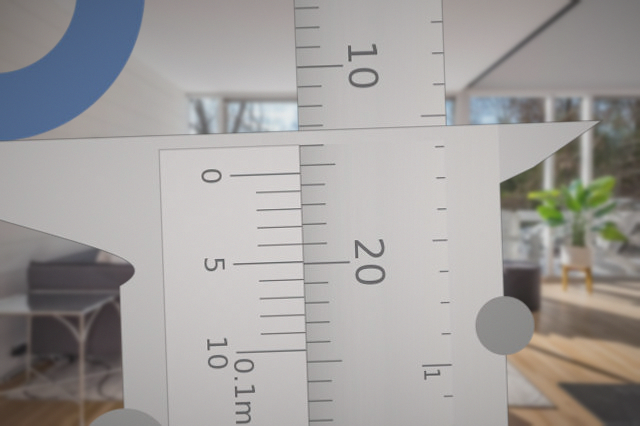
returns 15.4,mm
